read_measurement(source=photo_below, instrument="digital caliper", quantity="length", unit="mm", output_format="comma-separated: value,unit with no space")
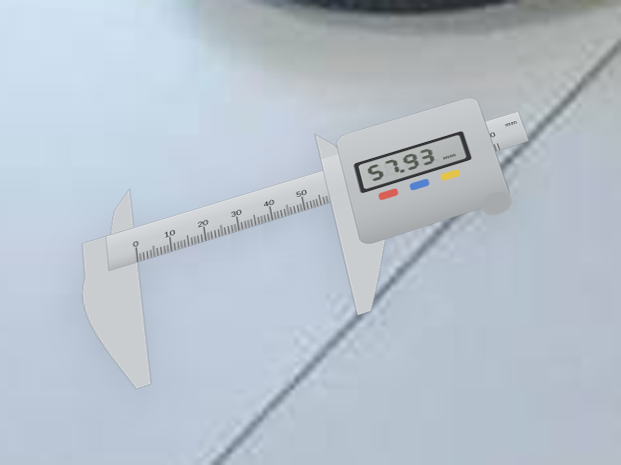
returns 57.93,mm
